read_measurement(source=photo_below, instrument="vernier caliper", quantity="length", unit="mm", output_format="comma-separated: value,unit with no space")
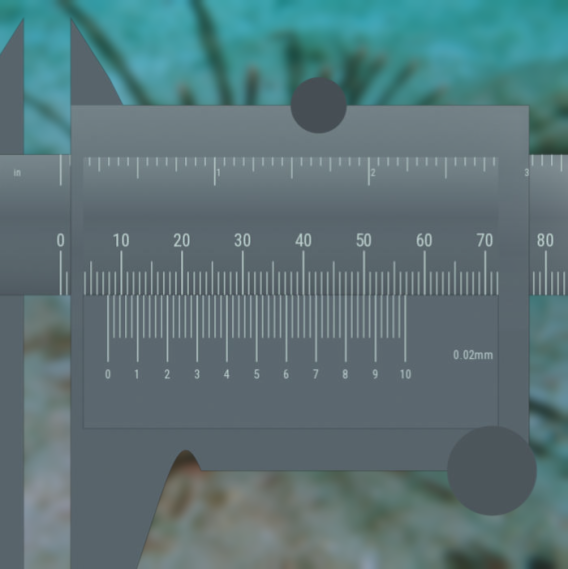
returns 7.8,mm
